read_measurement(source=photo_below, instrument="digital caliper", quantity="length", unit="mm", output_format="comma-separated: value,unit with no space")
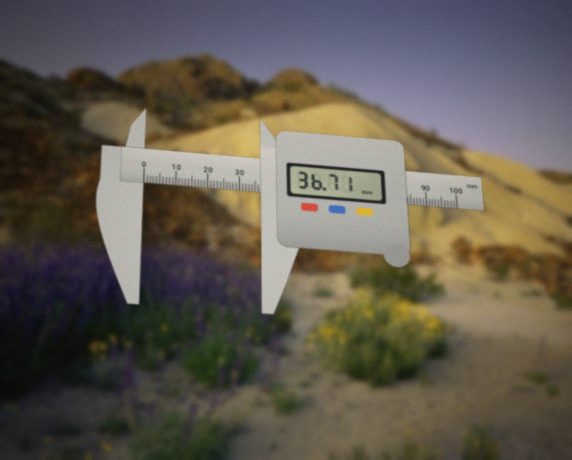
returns 36.71,mm
